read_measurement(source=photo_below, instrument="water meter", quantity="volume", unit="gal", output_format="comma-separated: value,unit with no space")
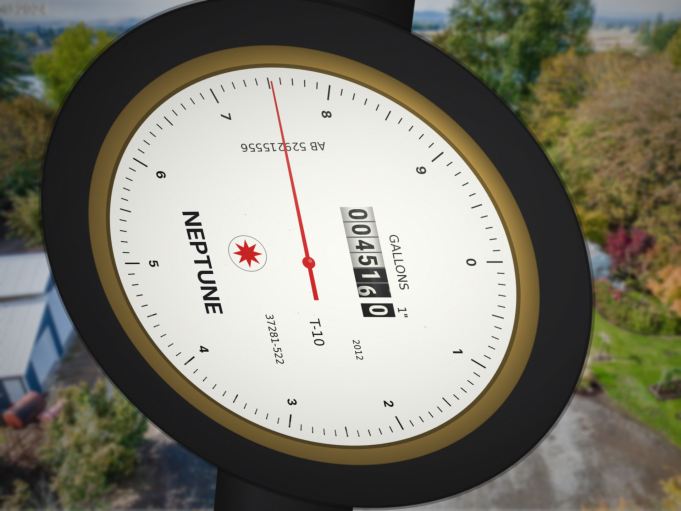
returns 45157.5,gal
